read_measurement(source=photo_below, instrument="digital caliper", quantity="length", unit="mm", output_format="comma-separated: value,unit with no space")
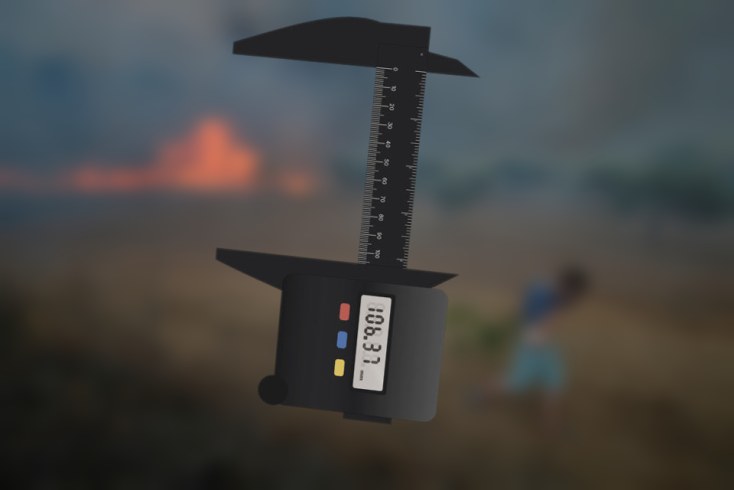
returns 106.37,mm
